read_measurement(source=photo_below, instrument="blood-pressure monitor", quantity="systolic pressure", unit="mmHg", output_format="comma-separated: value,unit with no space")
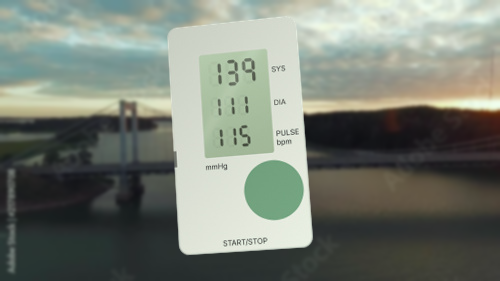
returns 139,mmHg
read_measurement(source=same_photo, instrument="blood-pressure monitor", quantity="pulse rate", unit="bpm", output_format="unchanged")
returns 115,bpm
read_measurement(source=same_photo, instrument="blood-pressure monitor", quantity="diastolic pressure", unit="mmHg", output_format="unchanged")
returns 111,mmHg
